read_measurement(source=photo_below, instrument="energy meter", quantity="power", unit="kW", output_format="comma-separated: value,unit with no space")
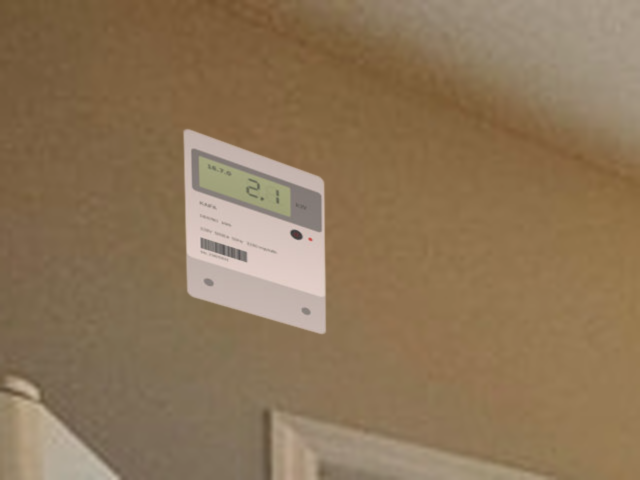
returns 2.1,kW
